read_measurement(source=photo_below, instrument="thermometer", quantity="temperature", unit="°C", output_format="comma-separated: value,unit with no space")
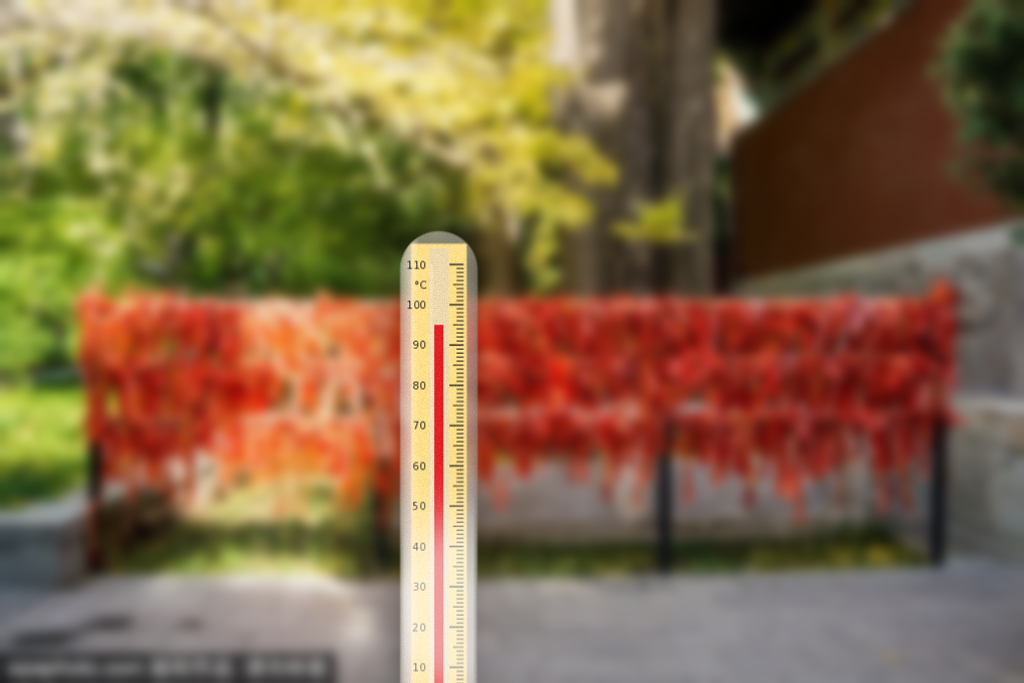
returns 95,°C
